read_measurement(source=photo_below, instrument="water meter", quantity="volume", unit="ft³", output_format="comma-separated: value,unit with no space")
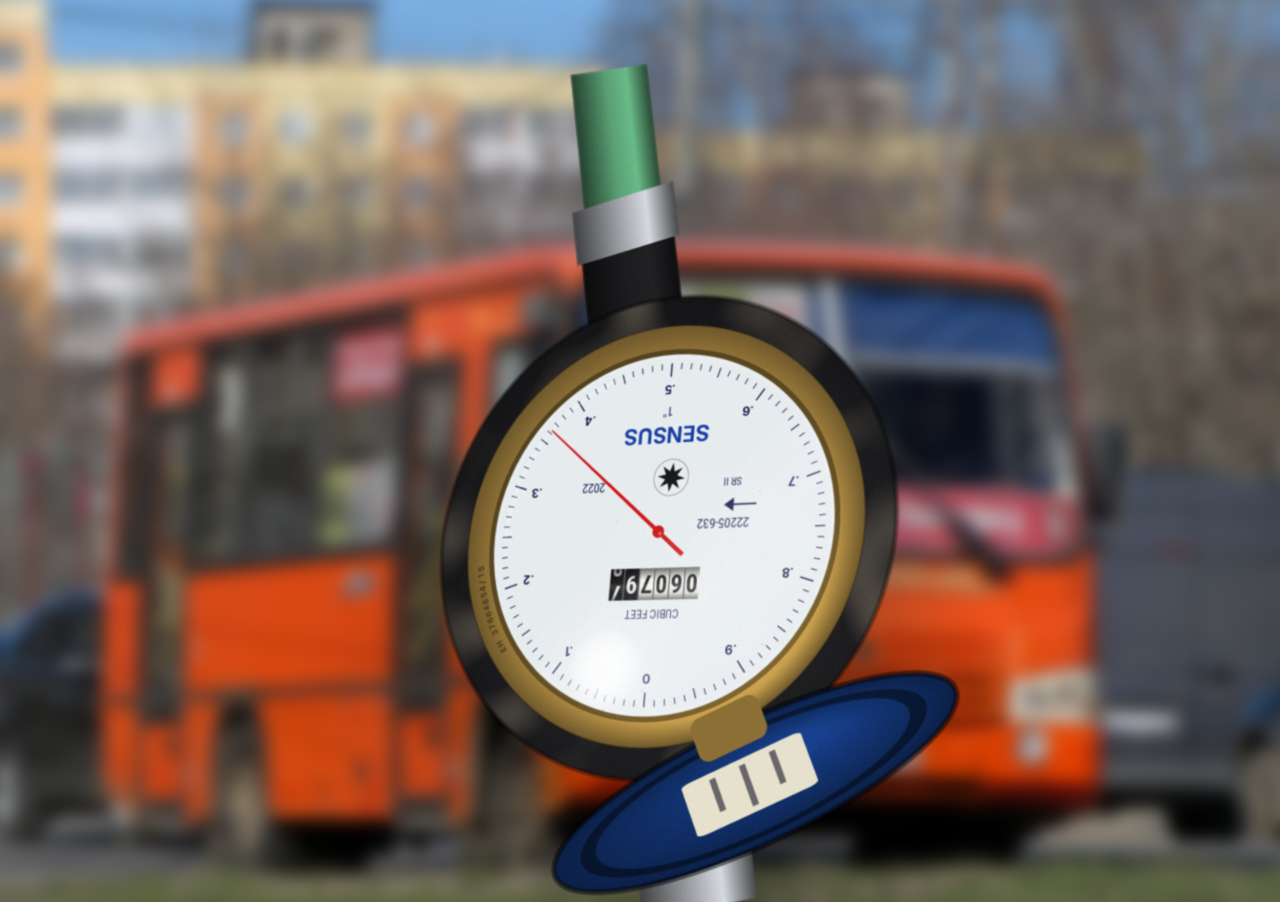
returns 60797.36,ft³
